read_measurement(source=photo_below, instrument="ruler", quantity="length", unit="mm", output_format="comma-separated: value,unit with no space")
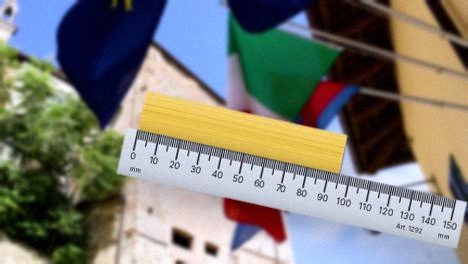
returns 95,mm
